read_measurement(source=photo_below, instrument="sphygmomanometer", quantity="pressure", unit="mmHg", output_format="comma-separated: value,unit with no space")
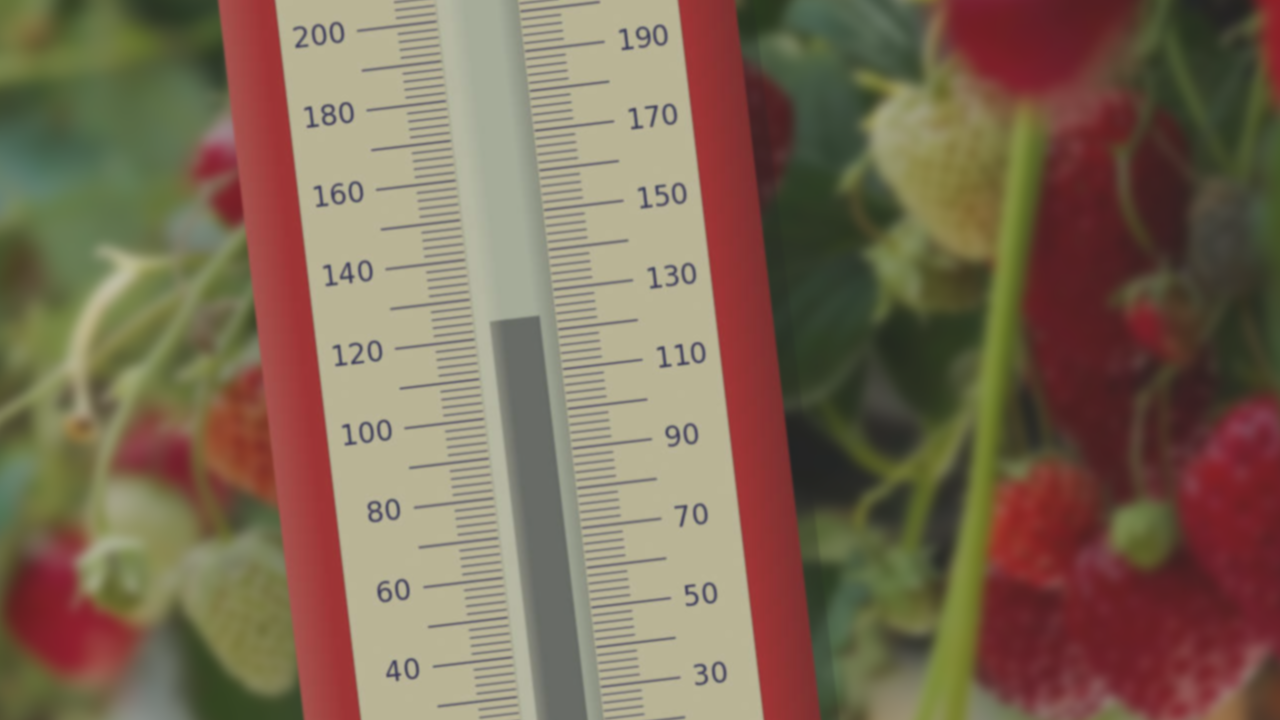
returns 124,mmHg
